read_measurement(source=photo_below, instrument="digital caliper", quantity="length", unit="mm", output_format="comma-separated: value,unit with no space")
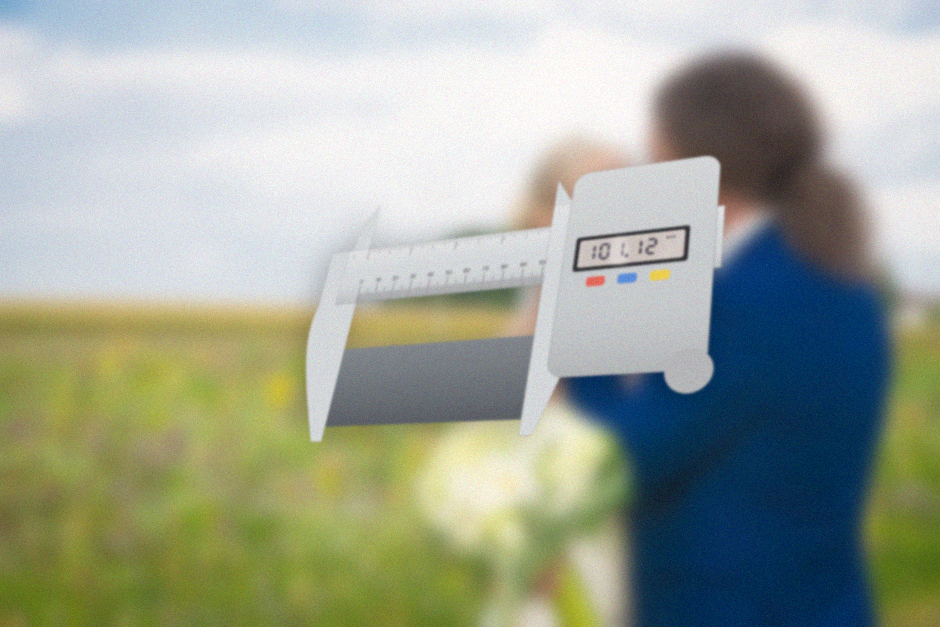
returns 101.12,mm
